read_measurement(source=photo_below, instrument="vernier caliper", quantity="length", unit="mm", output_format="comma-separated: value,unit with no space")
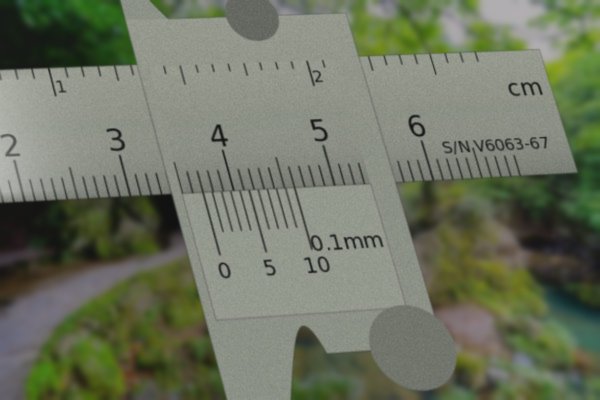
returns 37.0,mm
